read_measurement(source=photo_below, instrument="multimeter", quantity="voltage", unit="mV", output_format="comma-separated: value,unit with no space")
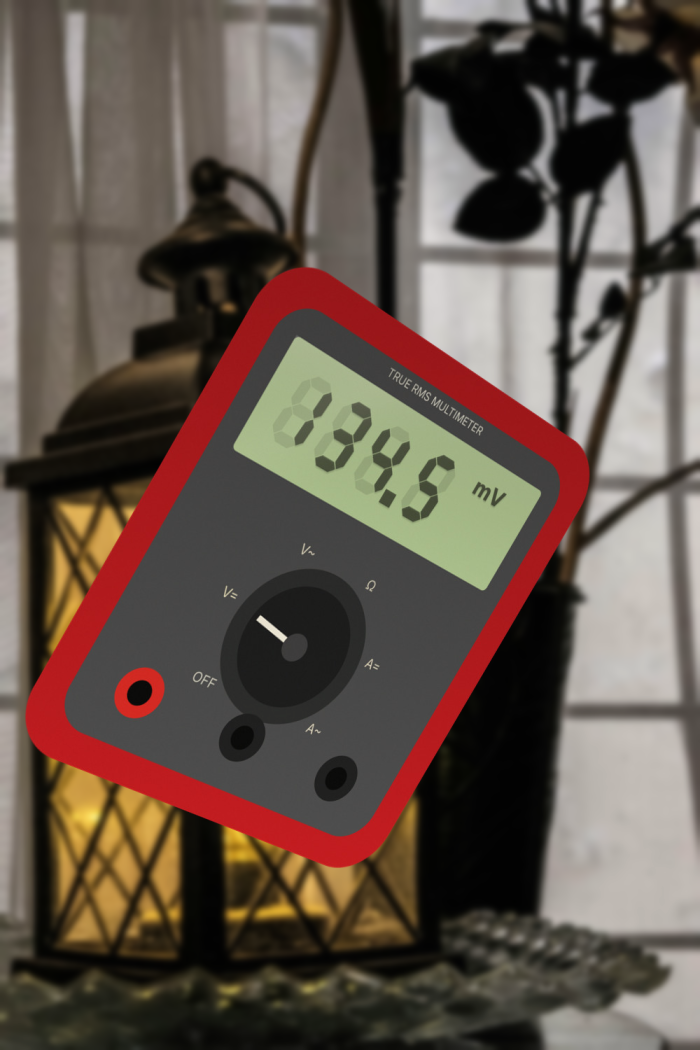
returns 134.5,mV
